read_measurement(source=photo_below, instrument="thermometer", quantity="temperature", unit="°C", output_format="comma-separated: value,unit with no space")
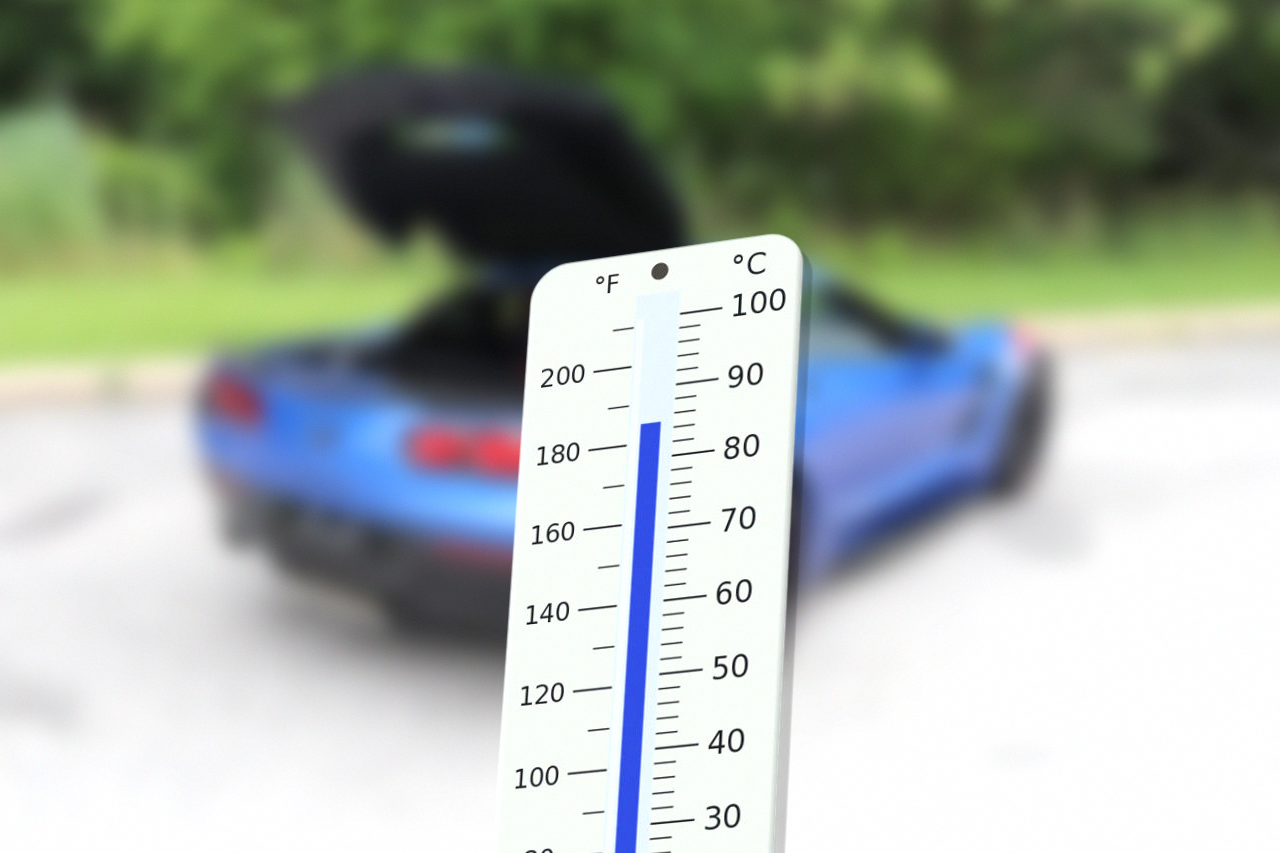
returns 85,°C
